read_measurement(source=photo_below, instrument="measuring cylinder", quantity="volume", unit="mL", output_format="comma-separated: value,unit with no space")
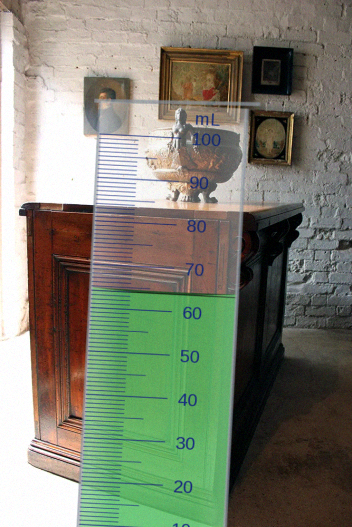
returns 64,mL
